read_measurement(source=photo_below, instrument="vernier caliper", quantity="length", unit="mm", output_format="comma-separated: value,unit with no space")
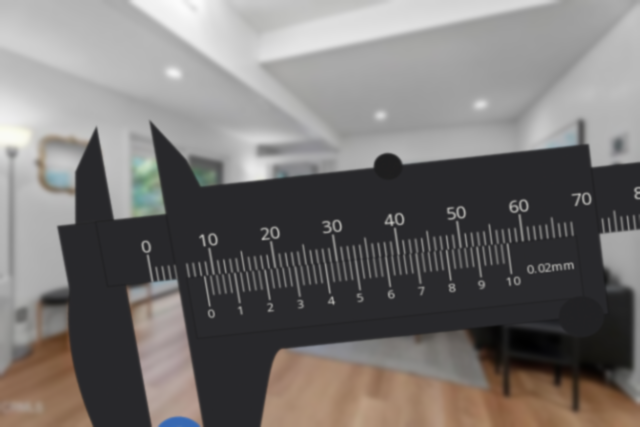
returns 8.5,mm
